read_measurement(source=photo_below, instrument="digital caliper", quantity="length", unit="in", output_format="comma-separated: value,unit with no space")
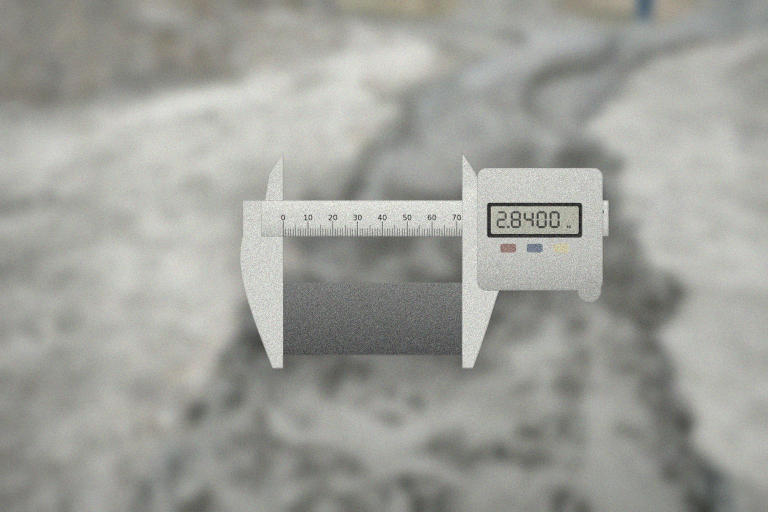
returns 2.8400,in
